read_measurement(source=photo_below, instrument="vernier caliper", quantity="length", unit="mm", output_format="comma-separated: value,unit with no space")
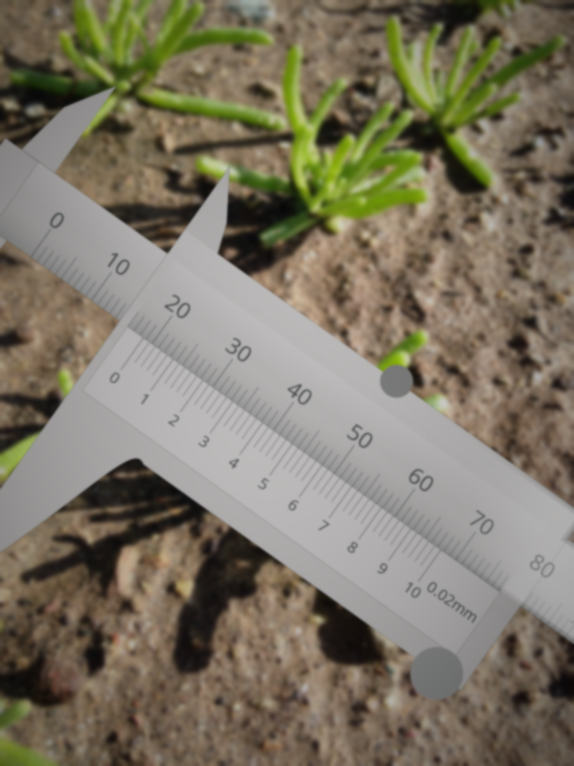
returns 18.6,mm
